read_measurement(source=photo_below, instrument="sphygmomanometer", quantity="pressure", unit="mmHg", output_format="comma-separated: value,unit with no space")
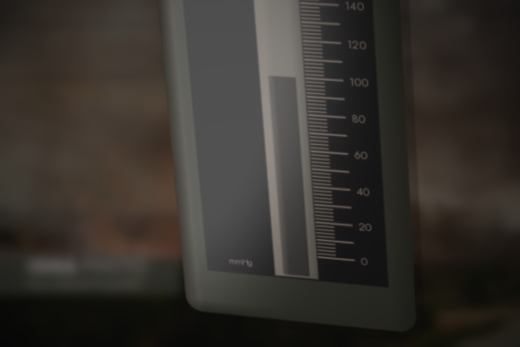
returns 100,mmHg
